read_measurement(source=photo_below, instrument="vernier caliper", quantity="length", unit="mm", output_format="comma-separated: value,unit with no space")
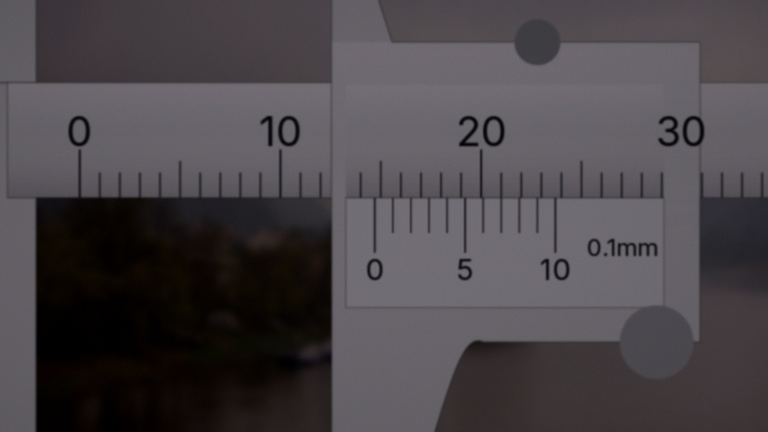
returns 14.7,mm
